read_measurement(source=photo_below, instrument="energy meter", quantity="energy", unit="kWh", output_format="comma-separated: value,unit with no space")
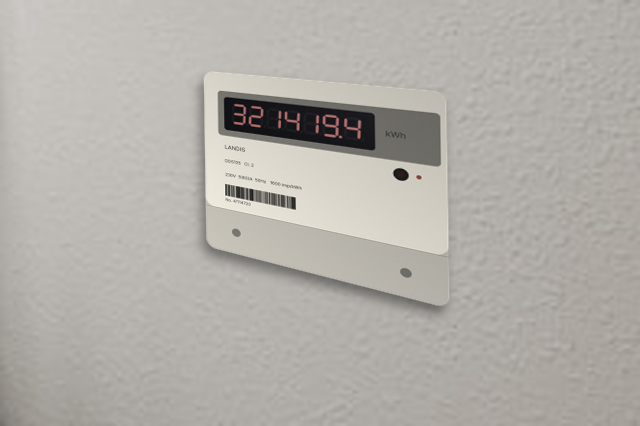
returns 321419.4,kWh
